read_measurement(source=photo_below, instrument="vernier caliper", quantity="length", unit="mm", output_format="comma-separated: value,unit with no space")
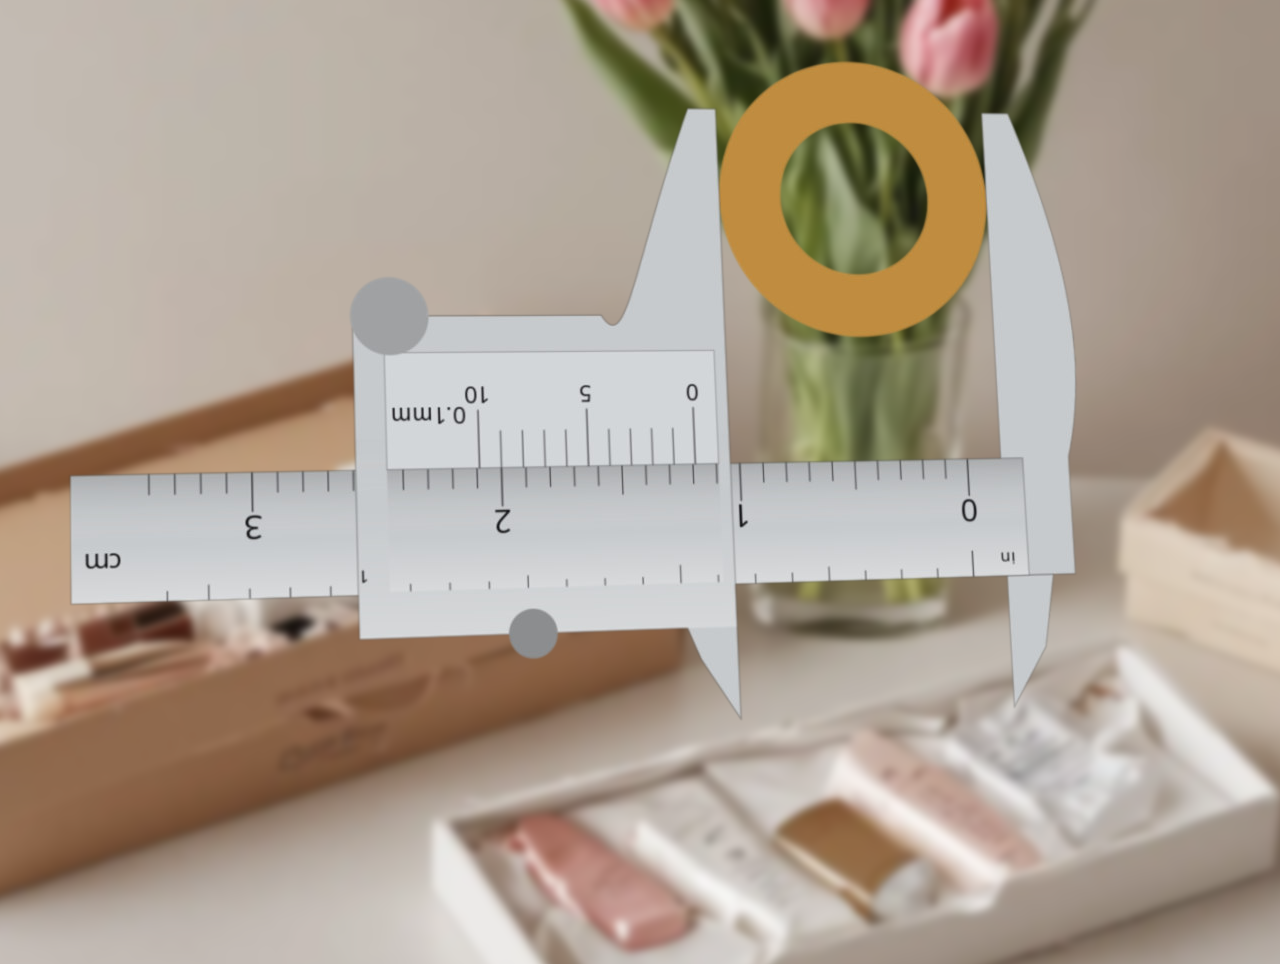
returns 11.9,mm
